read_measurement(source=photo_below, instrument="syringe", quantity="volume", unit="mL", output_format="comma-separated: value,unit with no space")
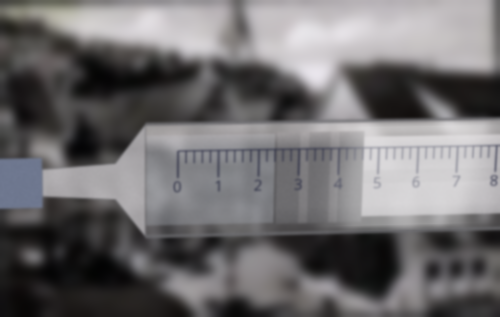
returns 2.4,mL
